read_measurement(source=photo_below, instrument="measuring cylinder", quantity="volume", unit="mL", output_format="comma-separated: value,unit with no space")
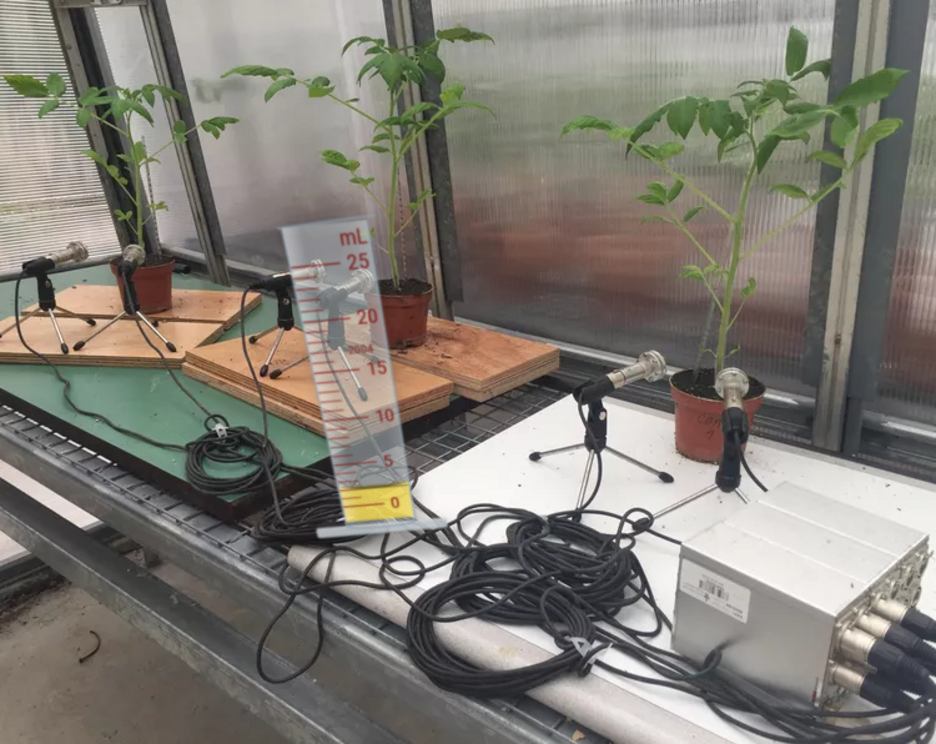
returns 2,mL
